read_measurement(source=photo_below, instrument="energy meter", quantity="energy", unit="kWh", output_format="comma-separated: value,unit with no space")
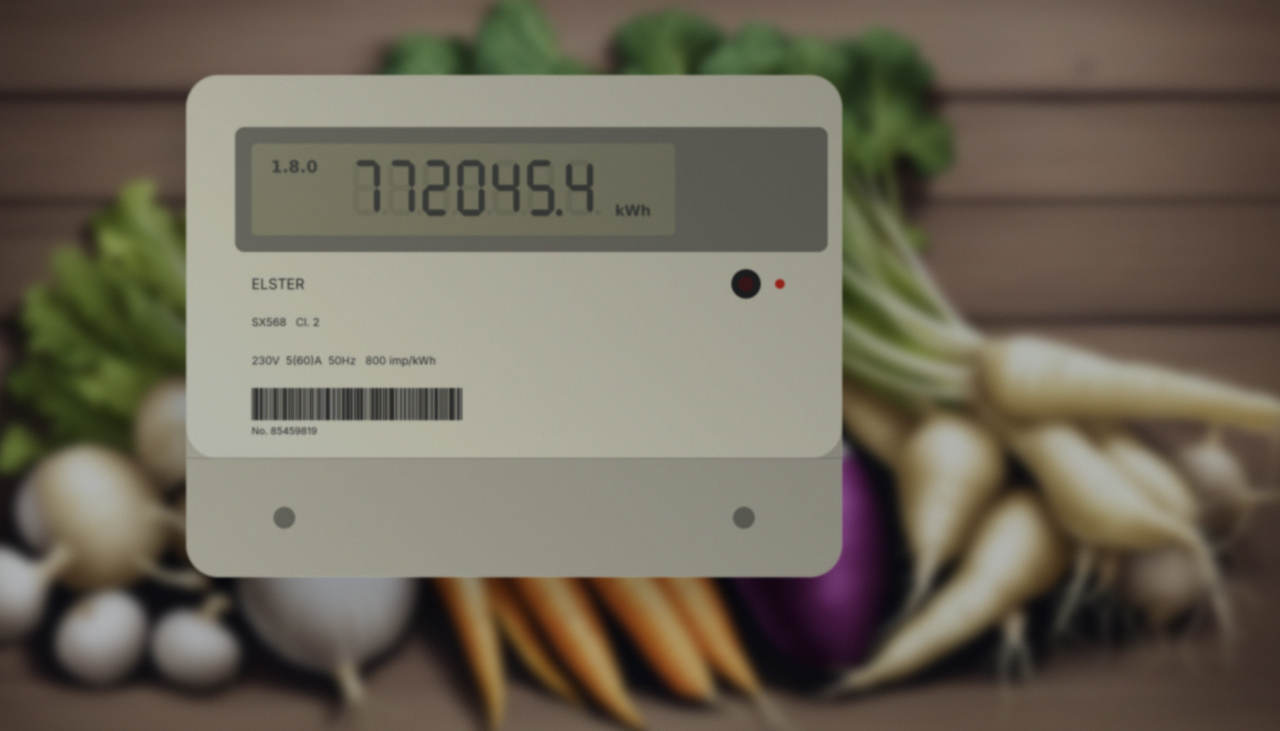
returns 772045.4,kWh
